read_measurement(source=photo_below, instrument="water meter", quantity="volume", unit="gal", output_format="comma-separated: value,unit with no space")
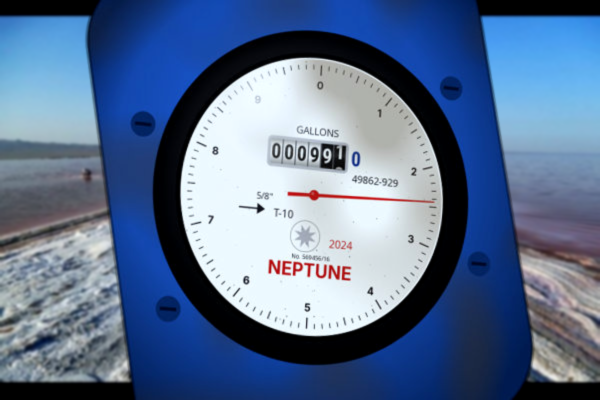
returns 9912.4,gal
